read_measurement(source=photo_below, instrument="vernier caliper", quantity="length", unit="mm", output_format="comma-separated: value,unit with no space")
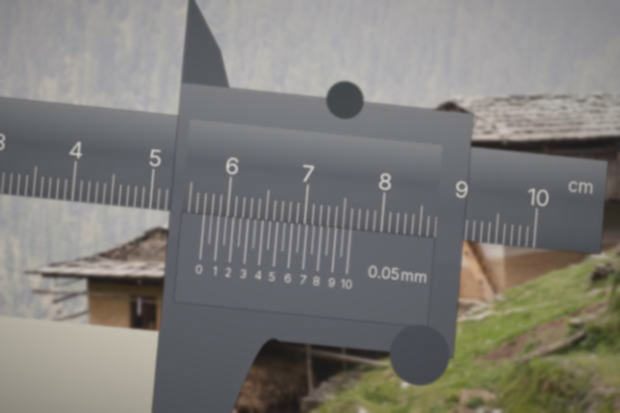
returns 57.0,mm
